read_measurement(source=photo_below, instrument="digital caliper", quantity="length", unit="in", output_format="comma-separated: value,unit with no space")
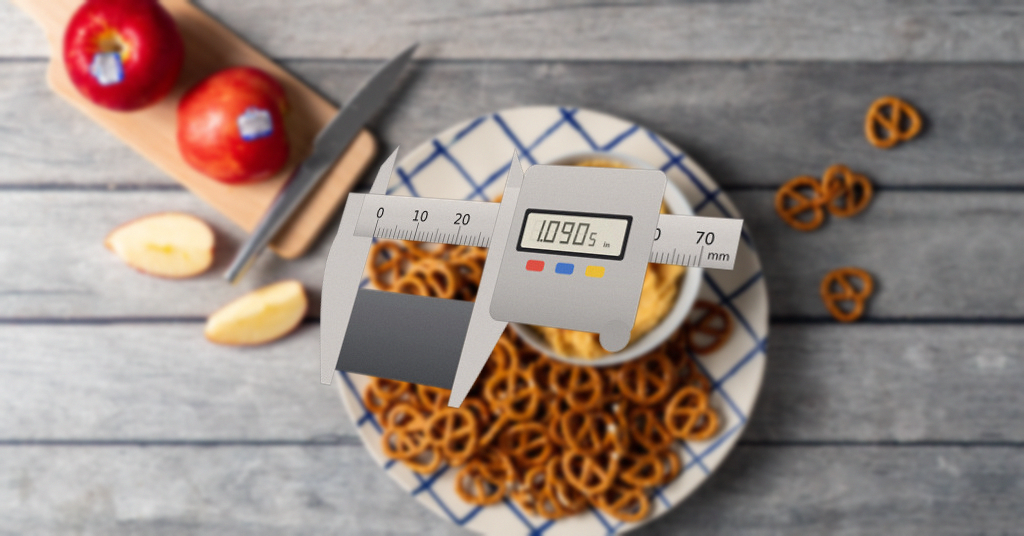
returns 1.0905,in
